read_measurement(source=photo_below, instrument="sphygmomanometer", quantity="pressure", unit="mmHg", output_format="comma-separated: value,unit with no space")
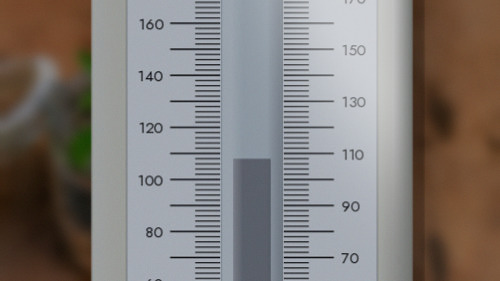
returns 108,mmHg
